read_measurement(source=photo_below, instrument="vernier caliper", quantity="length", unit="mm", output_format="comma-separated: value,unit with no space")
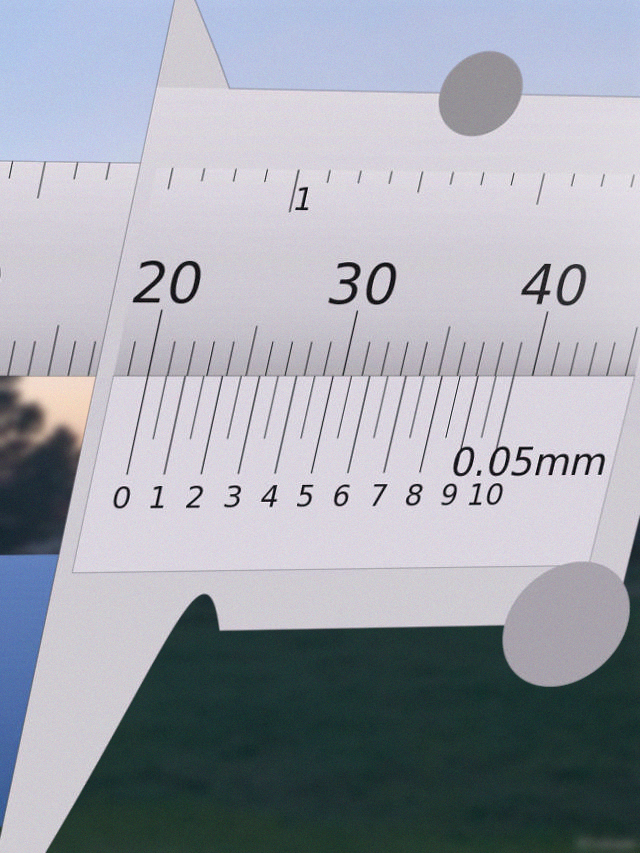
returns 20.0,mm
